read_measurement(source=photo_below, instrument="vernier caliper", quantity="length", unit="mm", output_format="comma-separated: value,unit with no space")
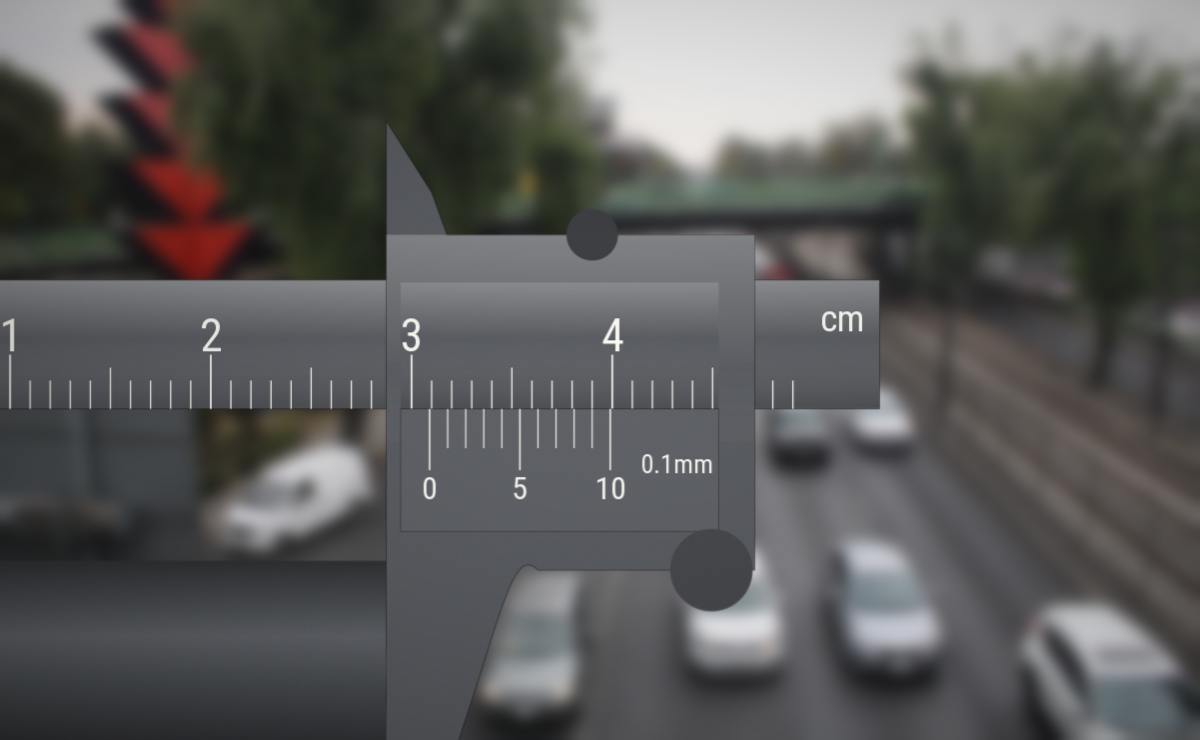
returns 30.9,mm
